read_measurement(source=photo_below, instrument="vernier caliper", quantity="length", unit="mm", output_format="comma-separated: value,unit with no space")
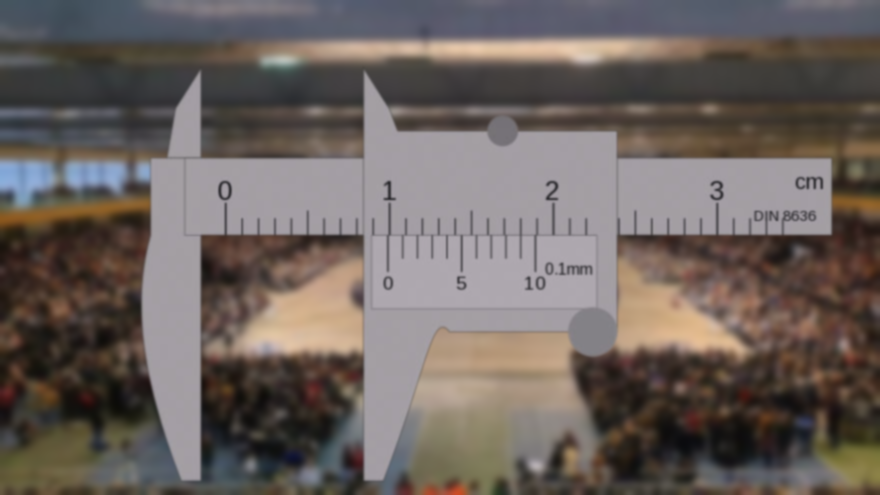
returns 9.9,mm
